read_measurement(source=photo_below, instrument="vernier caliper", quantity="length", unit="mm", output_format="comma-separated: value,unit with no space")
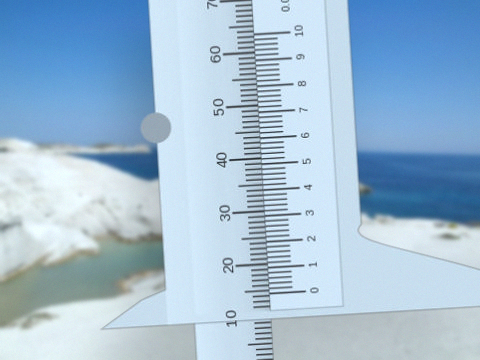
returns 14.4,mm
